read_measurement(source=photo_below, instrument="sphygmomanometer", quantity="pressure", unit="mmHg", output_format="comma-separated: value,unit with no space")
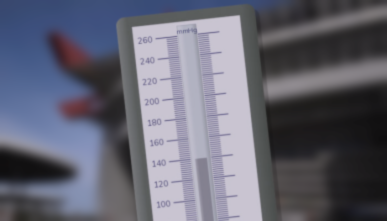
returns 140,mmHg
